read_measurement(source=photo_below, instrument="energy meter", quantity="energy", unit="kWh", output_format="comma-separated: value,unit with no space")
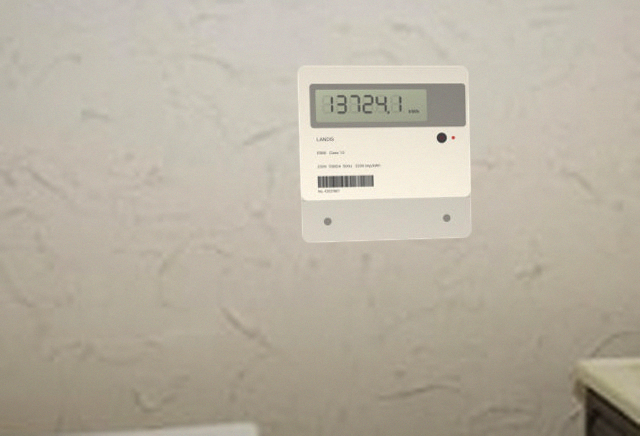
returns 13724.1,kWh
